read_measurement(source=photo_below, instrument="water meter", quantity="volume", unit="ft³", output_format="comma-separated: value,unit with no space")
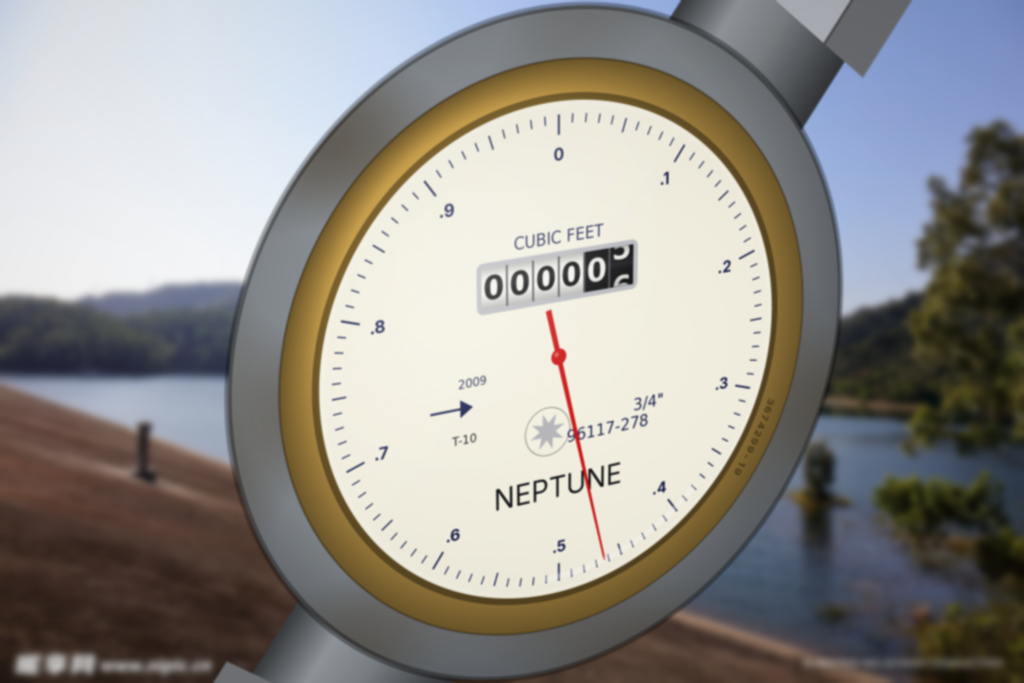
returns 5.46,ft³
